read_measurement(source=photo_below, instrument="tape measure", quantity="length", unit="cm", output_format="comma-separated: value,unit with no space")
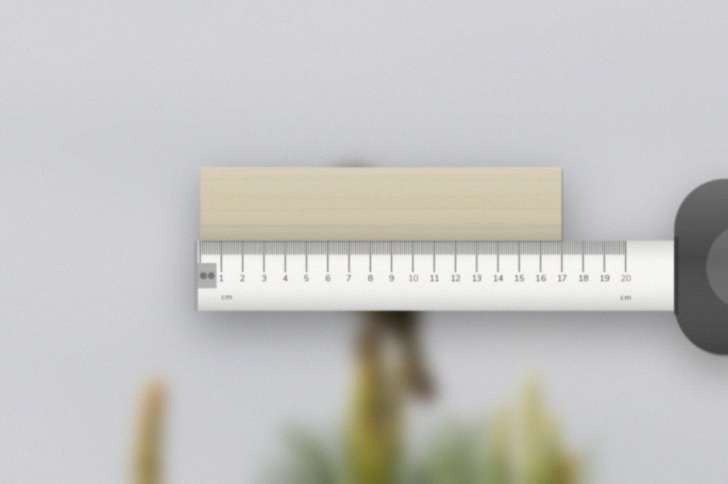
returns 17,cm
